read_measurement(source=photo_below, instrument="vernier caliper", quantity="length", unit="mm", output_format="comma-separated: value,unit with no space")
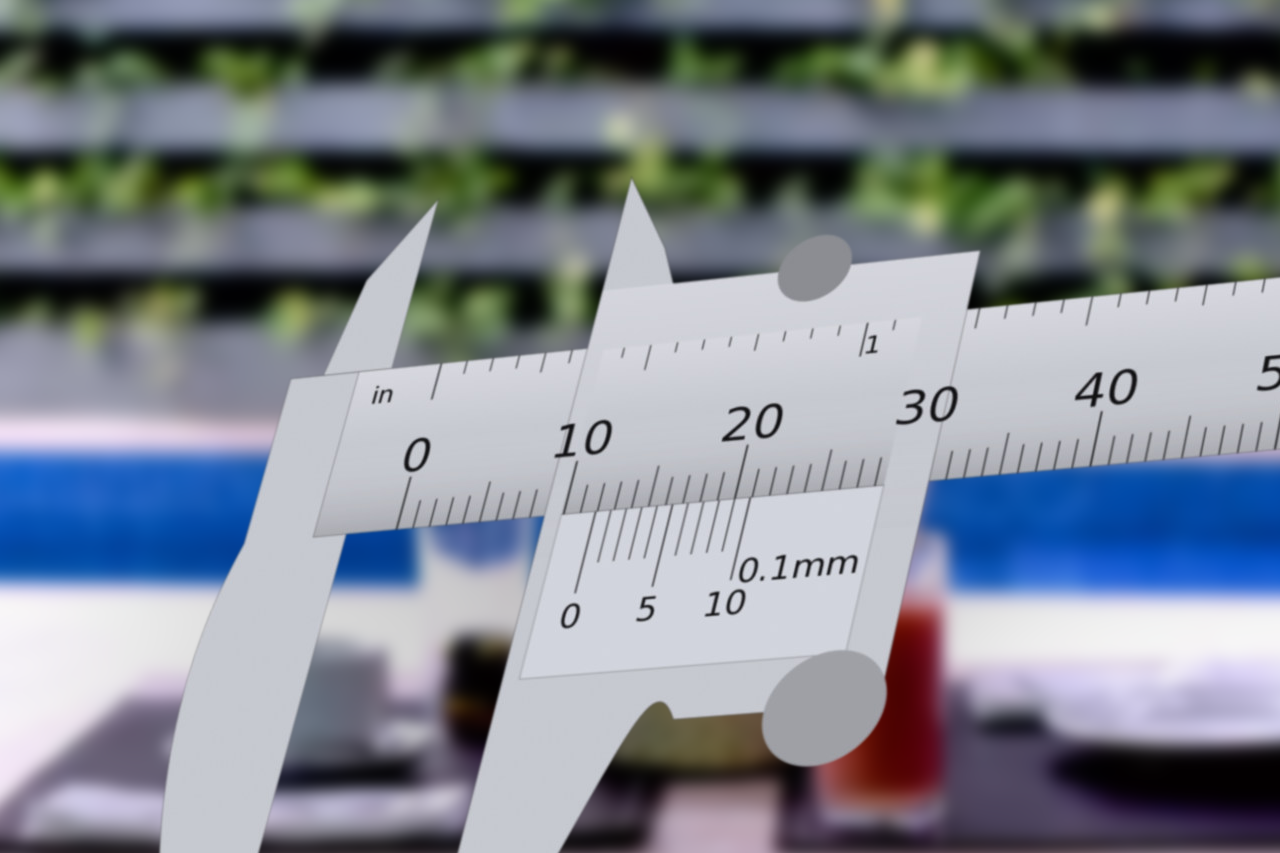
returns 11.9,mm
